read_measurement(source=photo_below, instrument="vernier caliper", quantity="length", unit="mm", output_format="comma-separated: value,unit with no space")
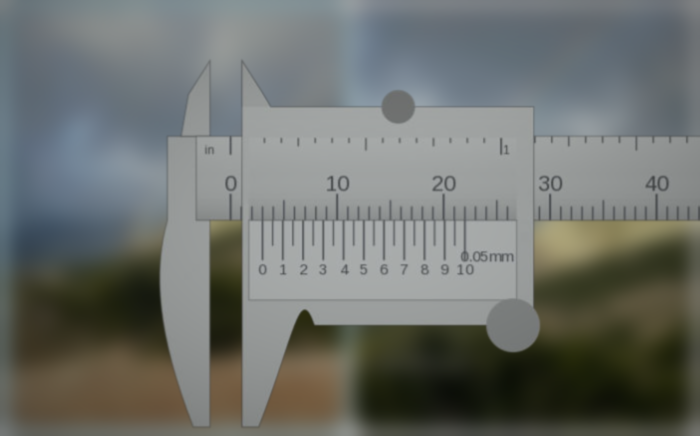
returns 3.0,mm
